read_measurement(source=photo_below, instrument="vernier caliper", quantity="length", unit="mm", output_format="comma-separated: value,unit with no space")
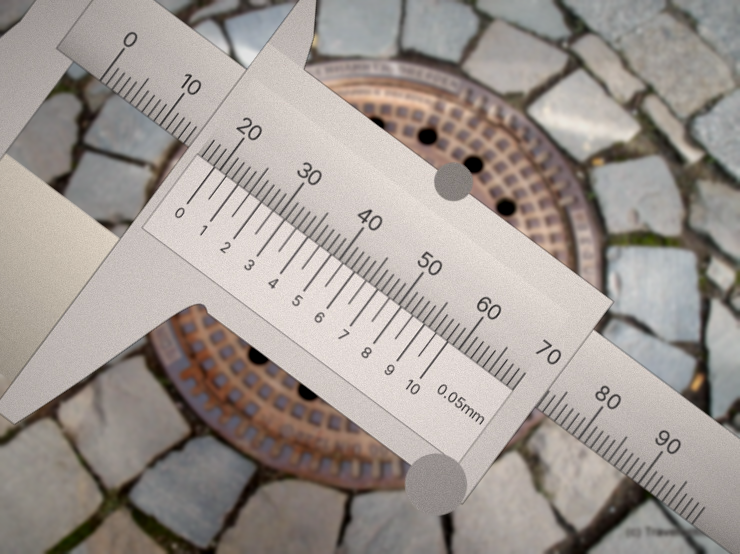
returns 19.2,mm
